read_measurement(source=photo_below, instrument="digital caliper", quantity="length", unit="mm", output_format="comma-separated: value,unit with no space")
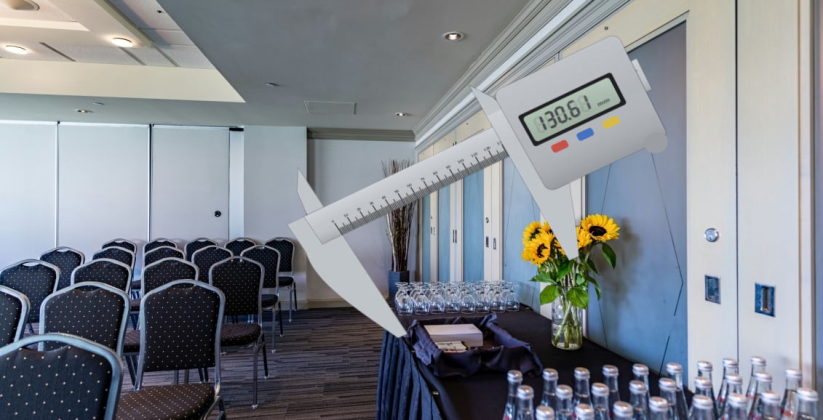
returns 130.61,mm
